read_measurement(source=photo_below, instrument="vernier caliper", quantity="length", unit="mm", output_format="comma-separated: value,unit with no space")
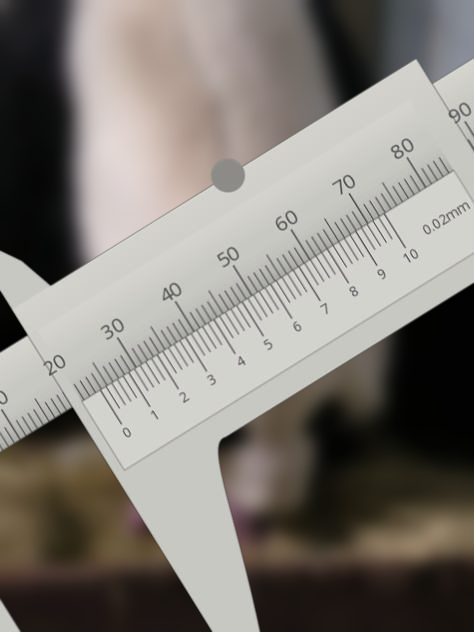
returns 23.8,mm
